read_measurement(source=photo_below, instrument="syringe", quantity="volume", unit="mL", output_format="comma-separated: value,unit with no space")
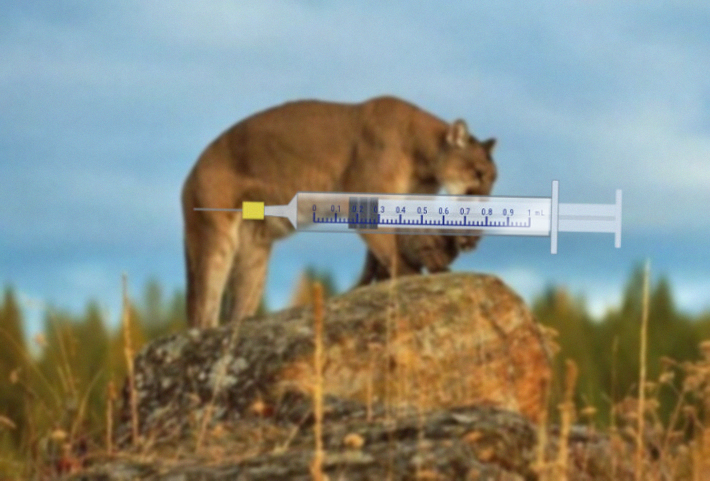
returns 0.16,mL
